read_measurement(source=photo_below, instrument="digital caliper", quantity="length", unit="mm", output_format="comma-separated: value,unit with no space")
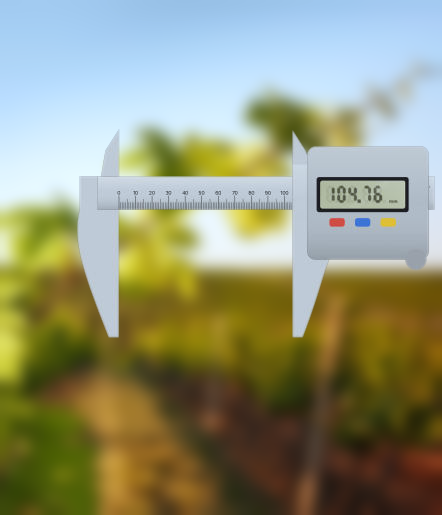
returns 104.76,mm
